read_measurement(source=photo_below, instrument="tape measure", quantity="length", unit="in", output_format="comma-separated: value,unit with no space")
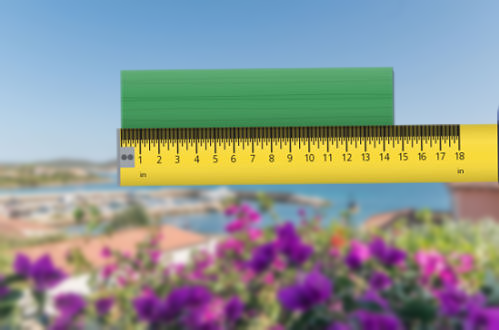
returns 14.5,in
